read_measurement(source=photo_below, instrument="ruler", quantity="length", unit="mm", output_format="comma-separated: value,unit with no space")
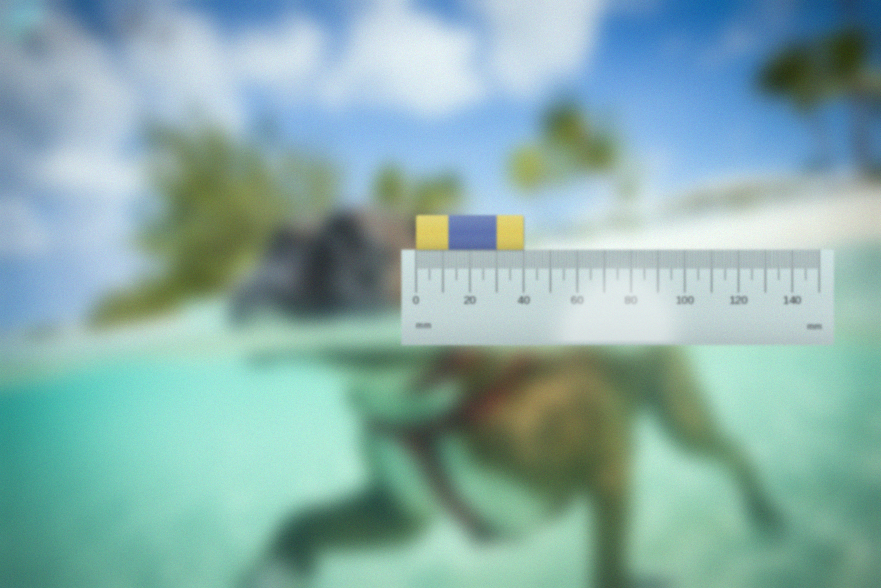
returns 40,mm
